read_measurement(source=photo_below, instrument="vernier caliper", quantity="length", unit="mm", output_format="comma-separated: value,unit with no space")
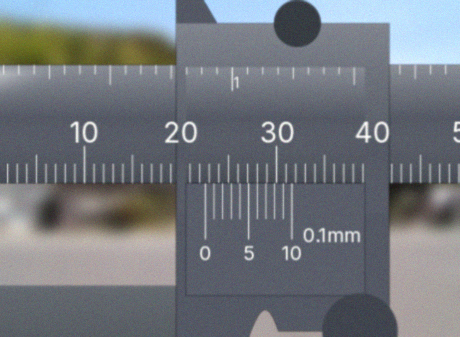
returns 22.6,mm
